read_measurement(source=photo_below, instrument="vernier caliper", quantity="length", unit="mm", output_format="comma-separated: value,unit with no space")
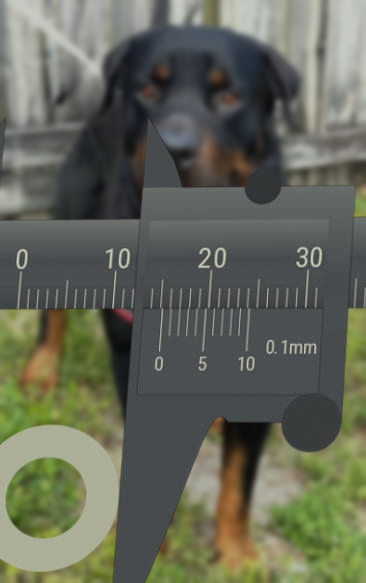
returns 15.2,mm
